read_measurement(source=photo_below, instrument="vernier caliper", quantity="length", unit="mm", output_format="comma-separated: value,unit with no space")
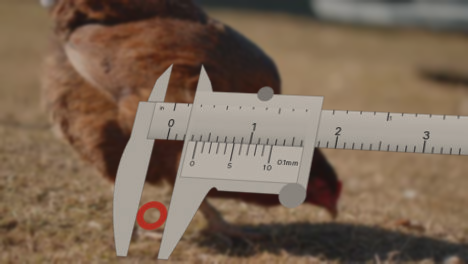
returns 3.6,mm
